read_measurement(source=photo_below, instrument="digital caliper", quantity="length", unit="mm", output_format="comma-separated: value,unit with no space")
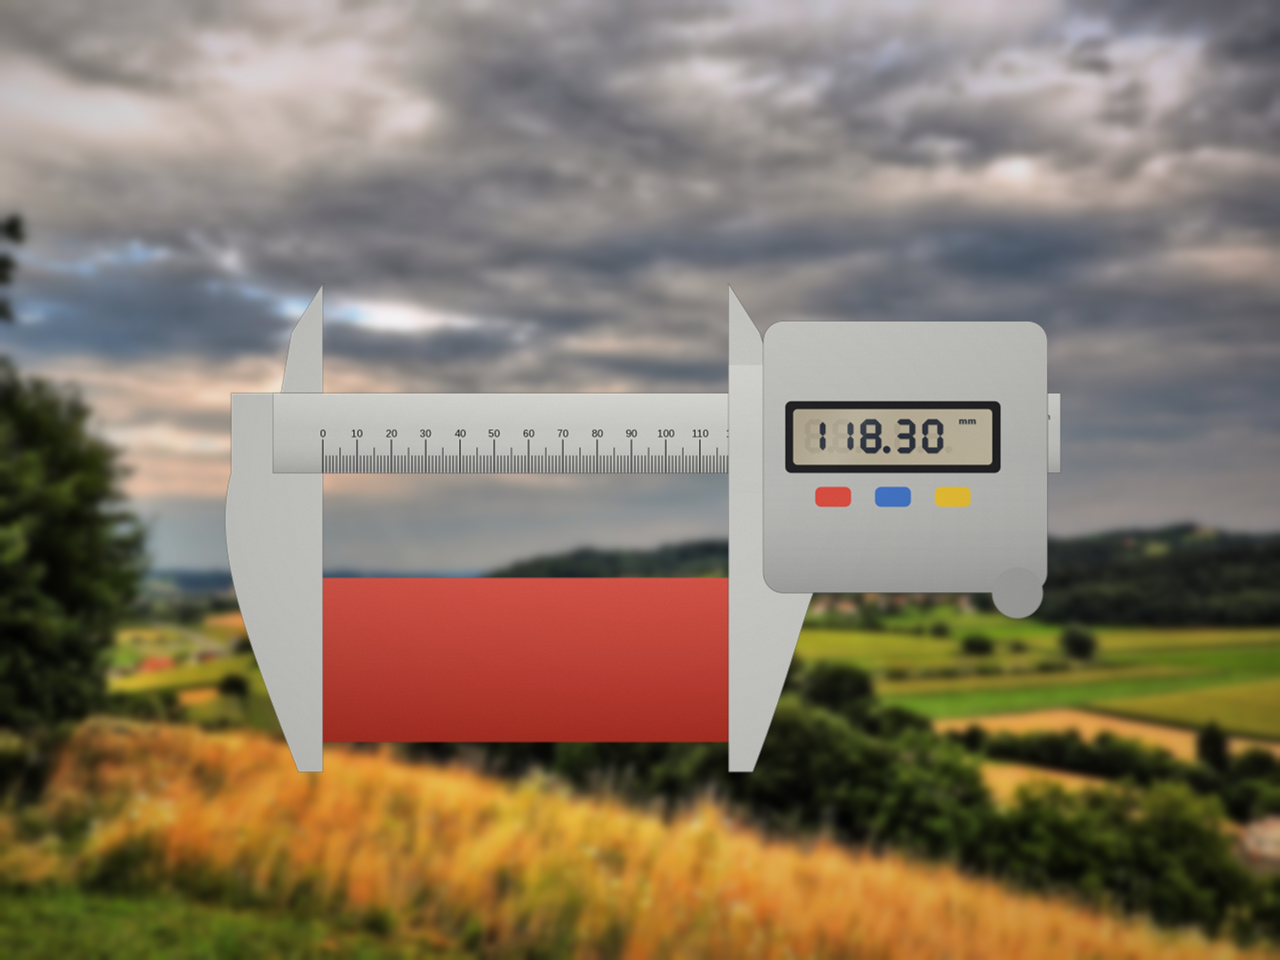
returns 118.30,mm
